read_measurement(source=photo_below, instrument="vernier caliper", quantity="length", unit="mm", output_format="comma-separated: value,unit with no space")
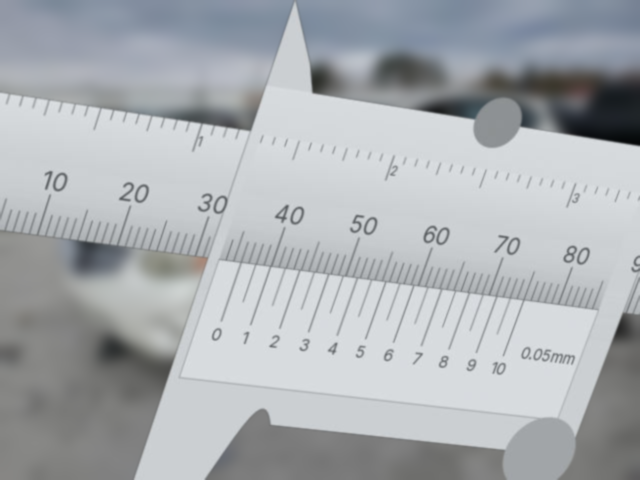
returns 36.0,mm
